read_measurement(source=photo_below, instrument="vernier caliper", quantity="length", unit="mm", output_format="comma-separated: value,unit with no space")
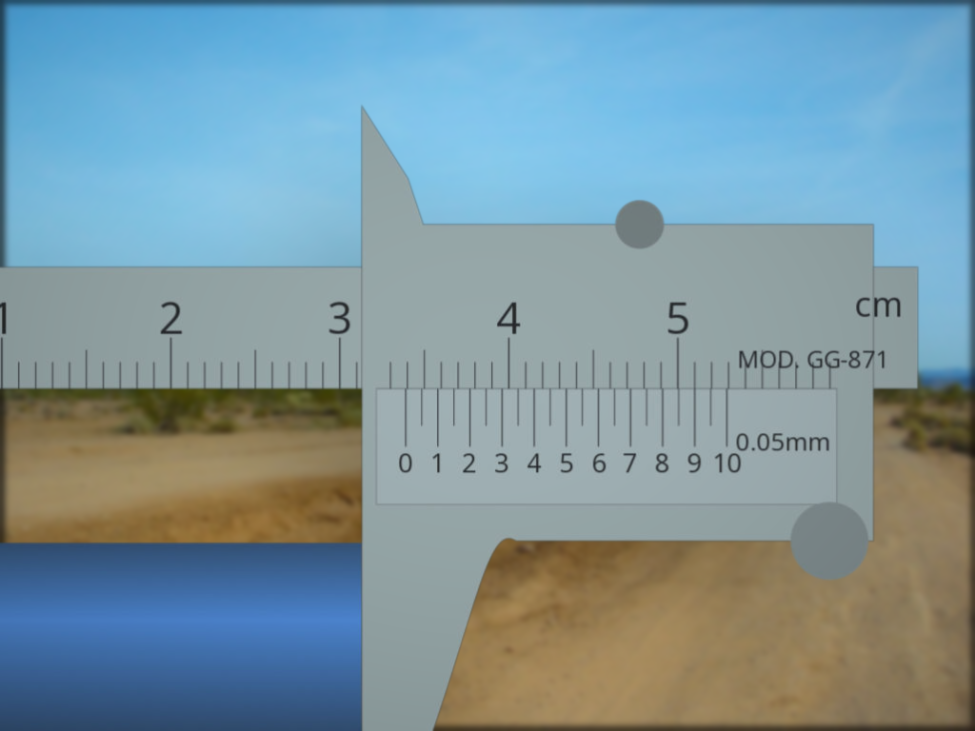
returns 33.9,mm
